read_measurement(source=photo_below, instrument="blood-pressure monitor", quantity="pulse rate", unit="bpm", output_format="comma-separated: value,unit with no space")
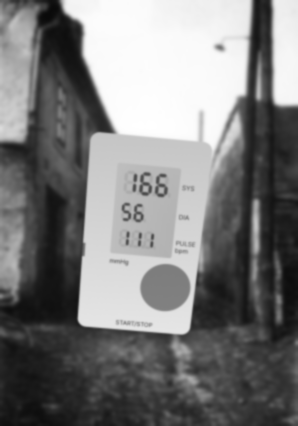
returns 111,bpm
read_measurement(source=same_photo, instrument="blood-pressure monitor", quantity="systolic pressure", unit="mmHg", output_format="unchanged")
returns 166,mmHg
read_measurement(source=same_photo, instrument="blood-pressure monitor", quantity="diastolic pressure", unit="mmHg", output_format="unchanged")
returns 56,mmHg
